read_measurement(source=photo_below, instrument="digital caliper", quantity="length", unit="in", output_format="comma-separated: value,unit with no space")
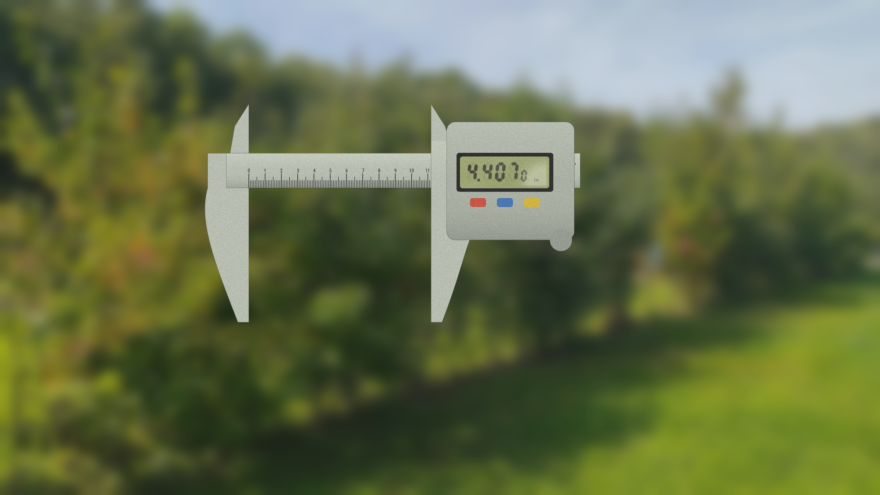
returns 4.4070,in
